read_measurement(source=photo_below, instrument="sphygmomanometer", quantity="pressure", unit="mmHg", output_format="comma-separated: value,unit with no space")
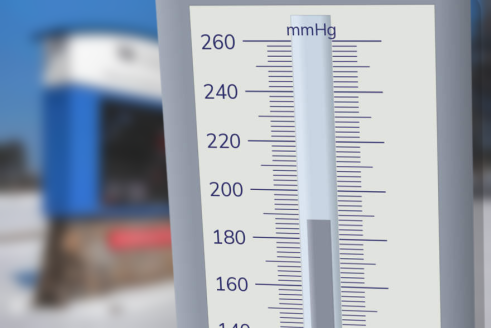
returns 188,mmHg
